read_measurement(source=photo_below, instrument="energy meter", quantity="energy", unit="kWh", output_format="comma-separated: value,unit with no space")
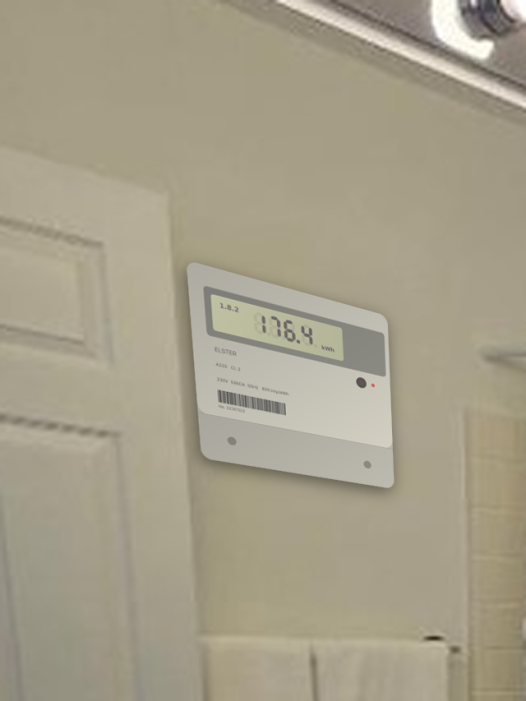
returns 176.4,kWh
